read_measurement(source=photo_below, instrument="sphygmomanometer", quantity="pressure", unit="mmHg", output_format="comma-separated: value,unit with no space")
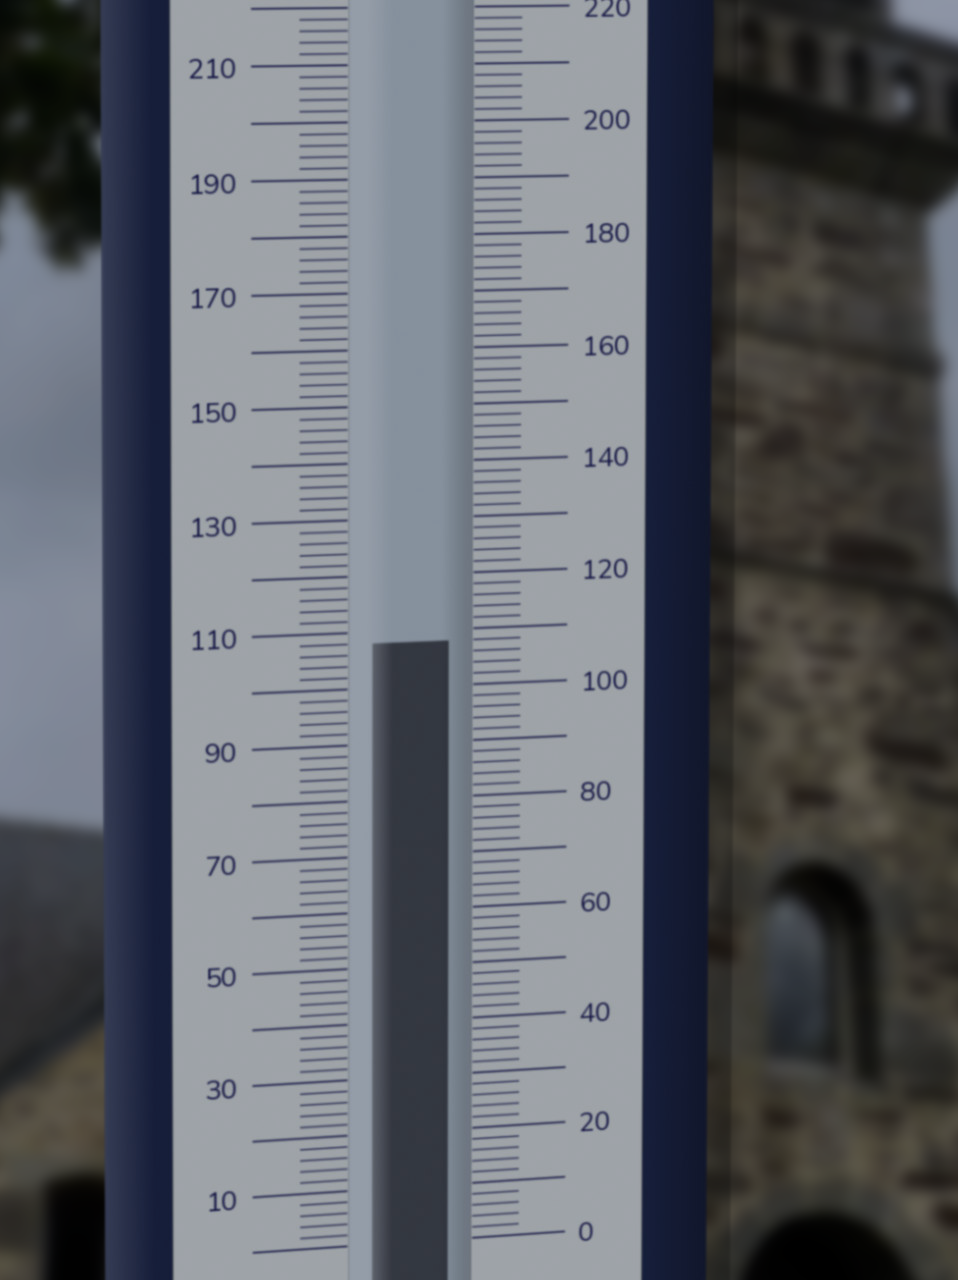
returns 108,mmHg
